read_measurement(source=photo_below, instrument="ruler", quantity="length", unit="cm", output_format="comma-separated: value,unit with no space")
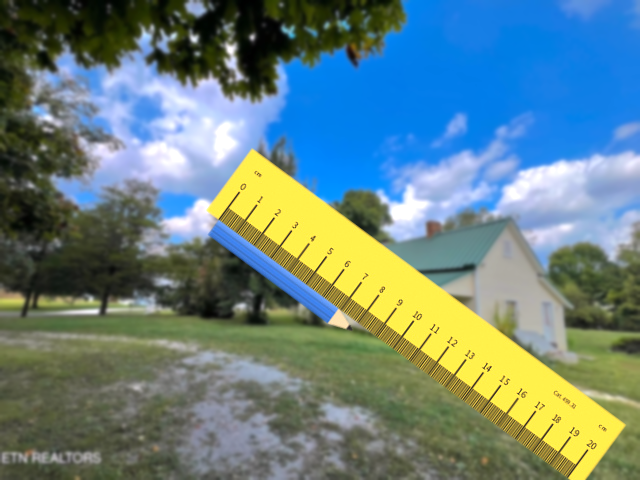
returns 8,cm
